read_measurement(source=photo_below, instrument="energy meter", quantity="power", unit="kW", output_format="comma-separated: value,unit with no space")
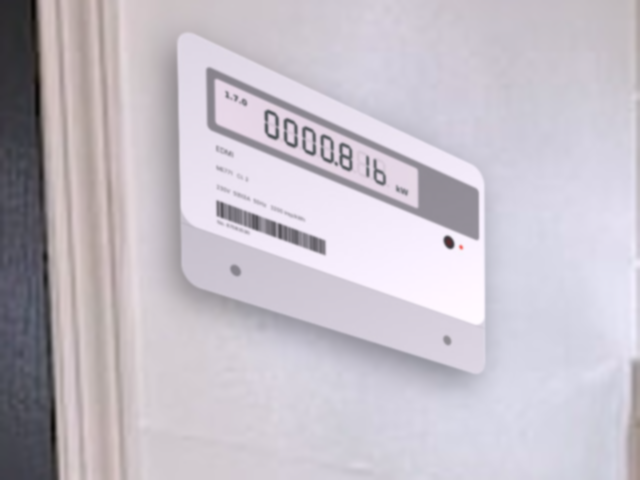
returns 0.816,kW
